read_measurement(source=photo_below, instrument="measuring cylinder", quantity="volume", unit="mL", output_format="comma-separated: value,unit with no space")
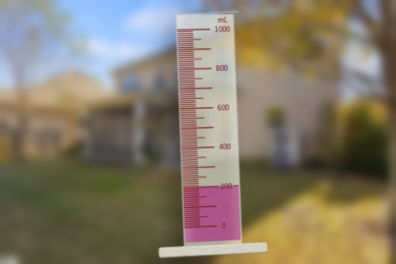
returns 200,mL
